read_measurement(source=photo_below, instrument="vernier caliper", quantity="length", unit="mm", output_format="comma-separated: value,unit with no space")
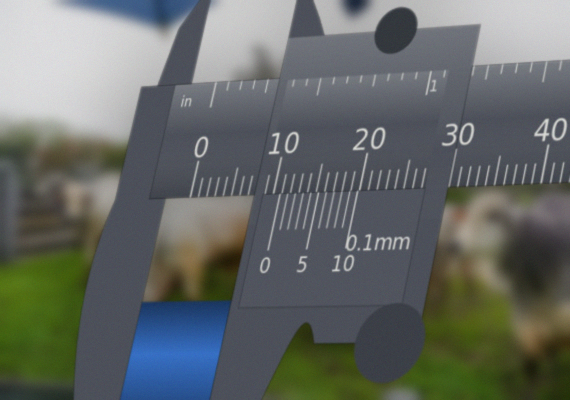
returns 10.8,mm
